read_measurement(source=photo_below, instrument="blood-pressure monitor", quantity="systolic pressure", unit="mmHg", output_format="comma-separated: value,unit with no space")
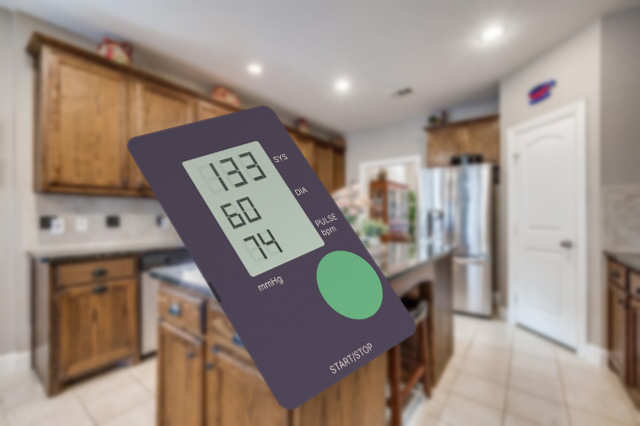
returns 133,mmHg
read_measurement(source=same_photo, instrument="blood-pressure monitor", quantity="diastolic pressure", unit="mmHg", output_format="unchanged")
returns 60,mmHg
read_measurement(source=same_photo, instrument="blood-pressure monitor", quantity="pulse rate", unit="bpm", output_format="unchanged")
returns 74,bpm
